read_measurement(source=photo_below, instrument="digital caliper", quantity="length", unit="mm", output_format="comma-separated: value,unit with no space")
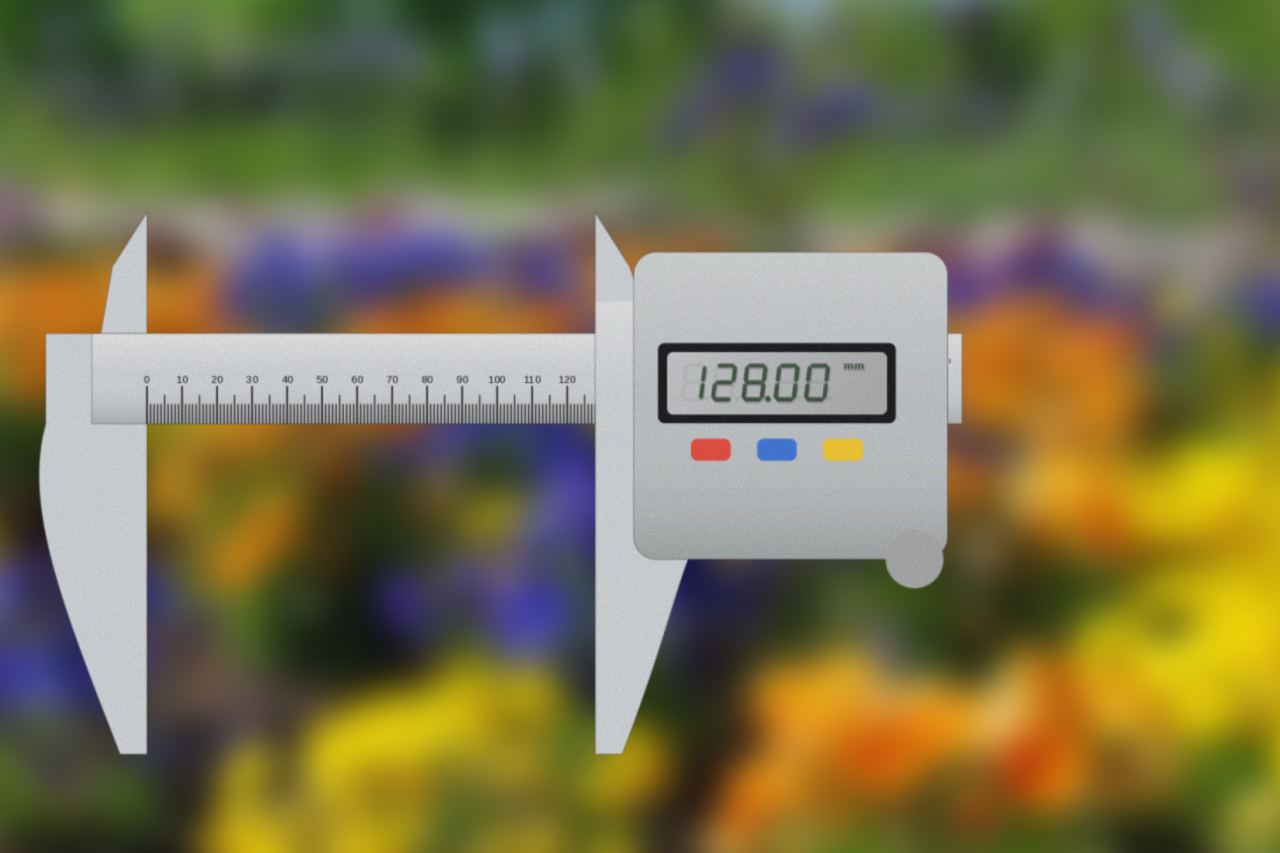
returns 128.00,mm
